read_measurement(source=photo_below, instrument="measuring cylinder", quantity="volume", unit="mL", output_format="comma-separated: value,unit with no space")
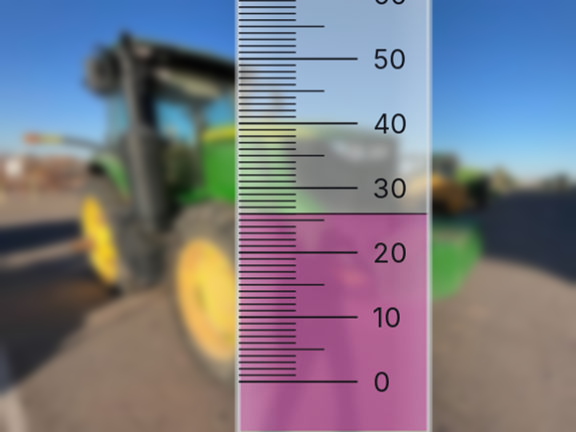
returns 26,mL
